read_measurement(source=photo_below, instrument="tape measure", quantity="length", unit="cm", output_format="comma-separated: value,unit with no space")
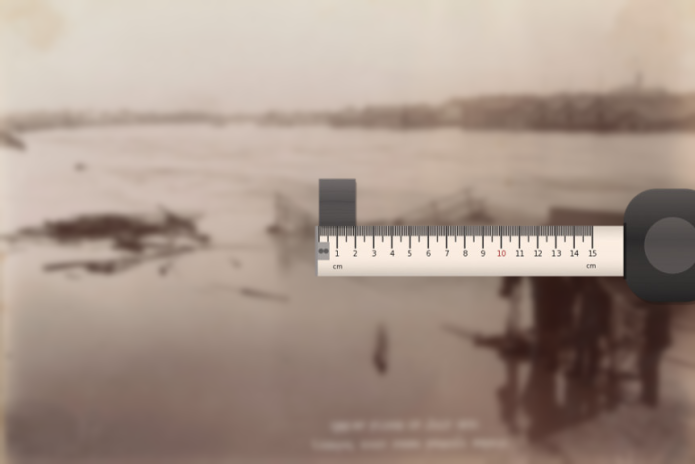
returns 2,cm
